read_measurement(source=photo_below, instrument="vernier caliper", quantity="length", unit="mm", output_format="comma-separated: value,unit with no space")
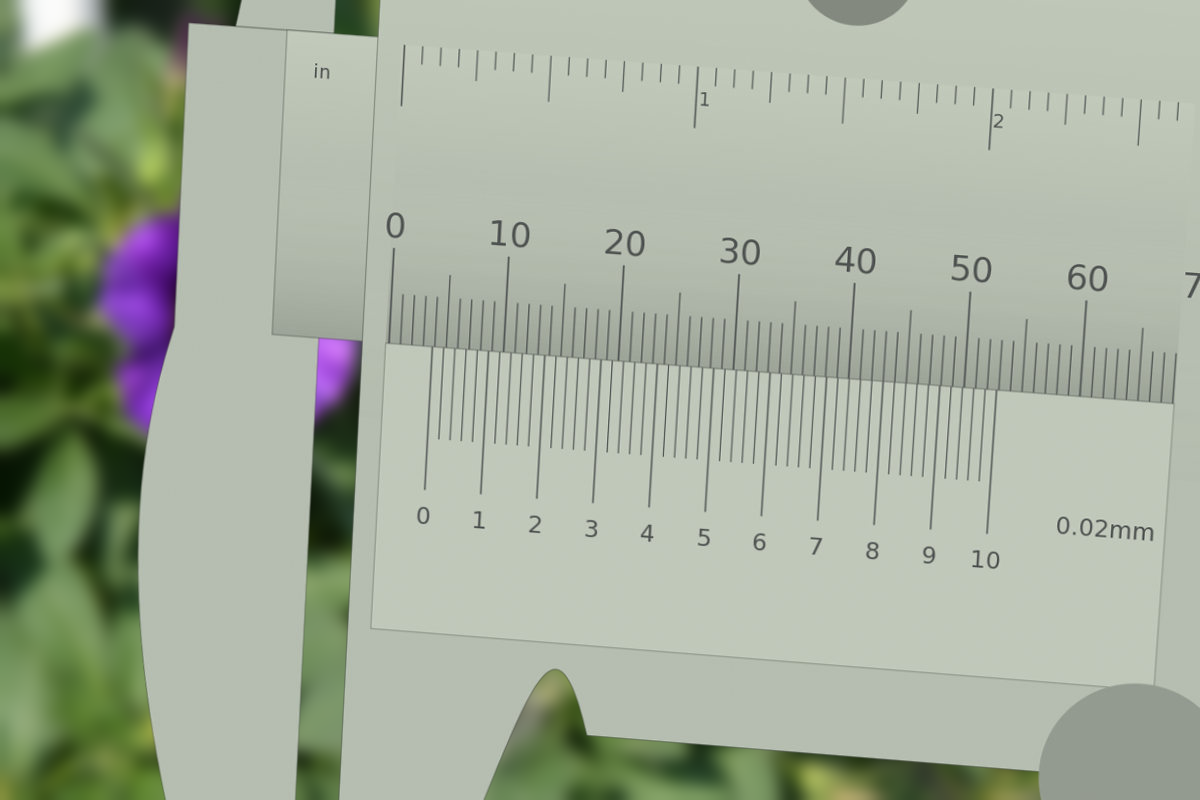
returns 3.8,mm
